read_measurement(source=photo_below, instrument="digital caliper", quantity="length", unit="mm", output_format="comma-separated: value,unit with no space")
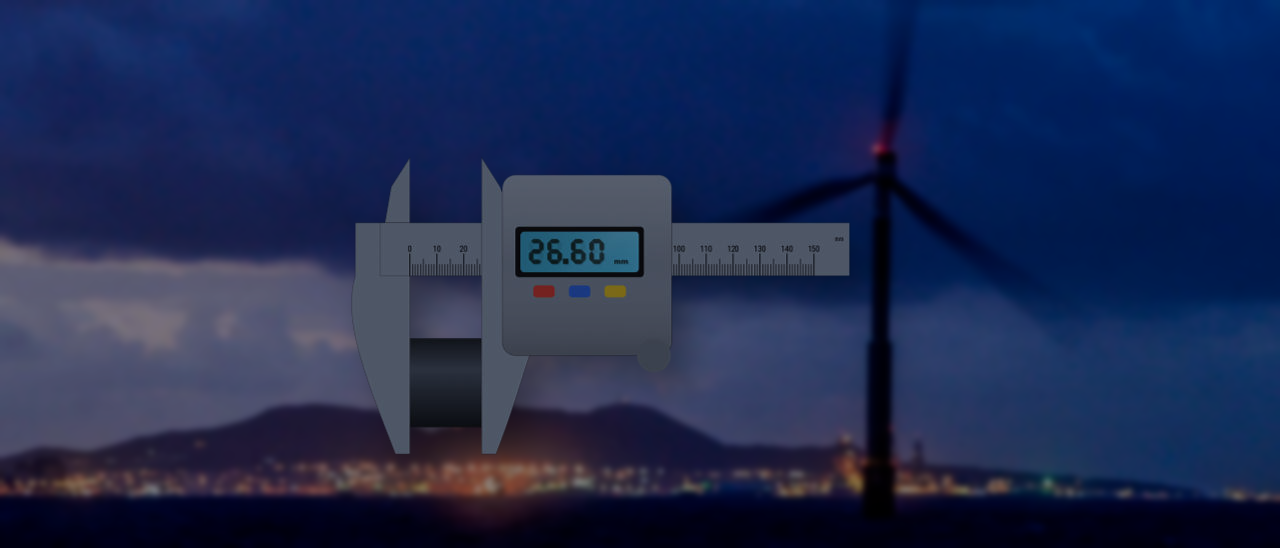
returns 26.60,mm
